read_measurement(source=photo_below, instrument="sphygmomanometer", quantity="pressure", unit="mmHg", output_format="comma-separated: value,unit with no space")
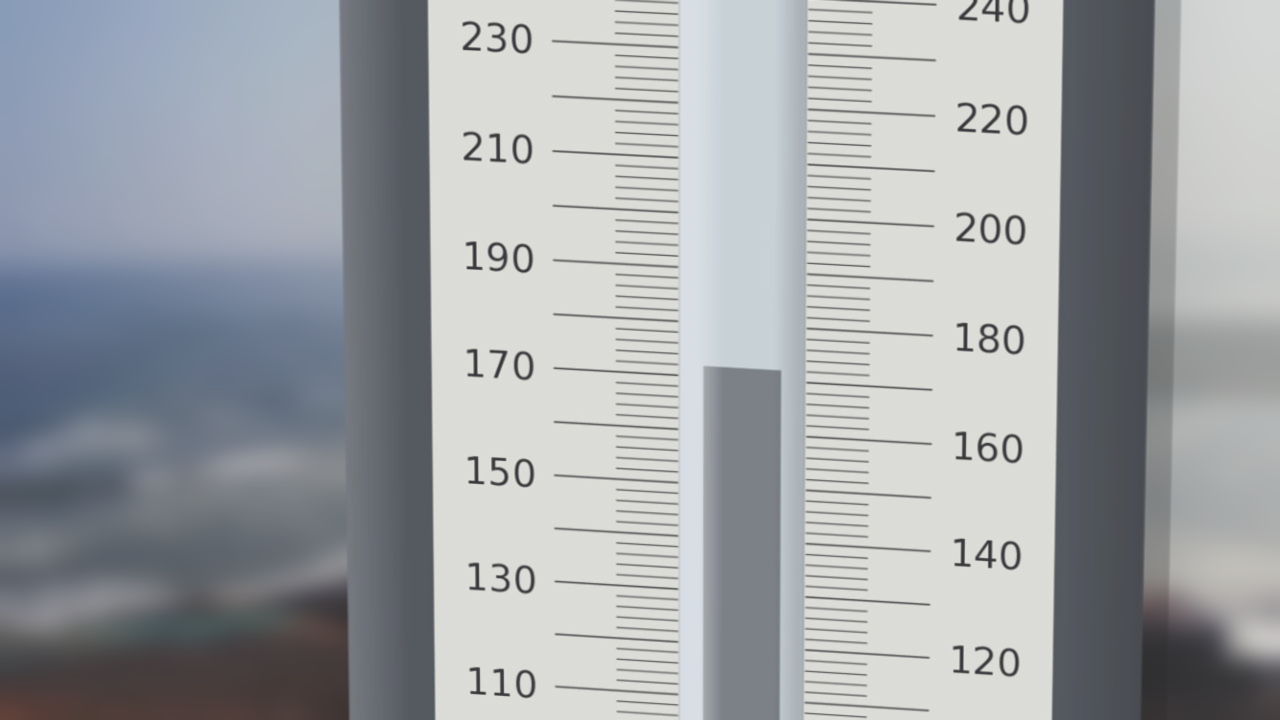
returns 172,mmHg
